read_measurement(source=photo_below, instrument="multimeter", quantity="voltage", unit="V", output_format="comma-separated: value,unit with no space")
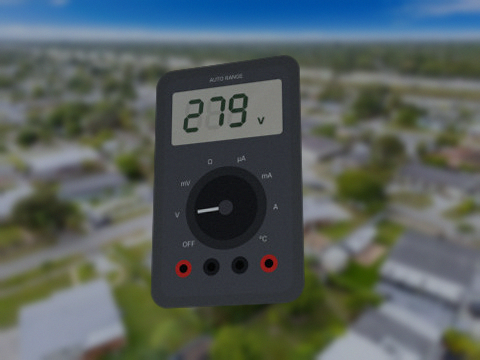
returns 279,V
